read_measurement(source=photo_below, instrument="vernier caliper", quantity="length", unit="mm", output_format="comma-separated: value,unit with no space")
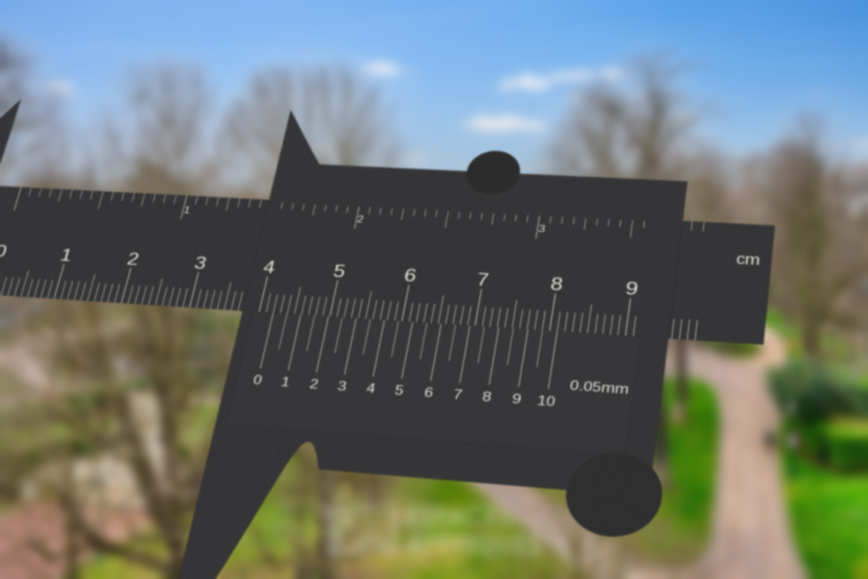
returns 42.0,mm
